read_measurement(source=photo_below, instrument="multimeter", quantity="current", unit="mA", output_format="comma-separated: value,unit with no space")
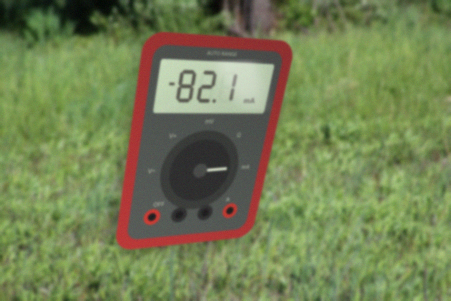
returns -82.1,mA
